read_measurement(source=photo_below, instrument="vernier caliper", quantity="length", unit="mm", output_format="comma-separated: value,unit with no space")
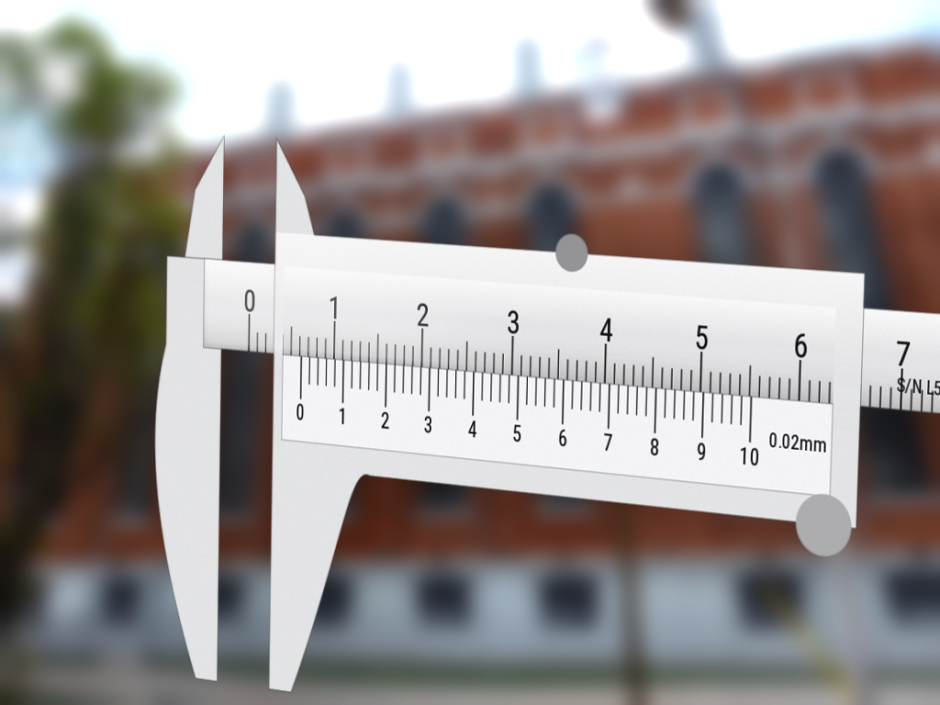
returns 6.2,mm
